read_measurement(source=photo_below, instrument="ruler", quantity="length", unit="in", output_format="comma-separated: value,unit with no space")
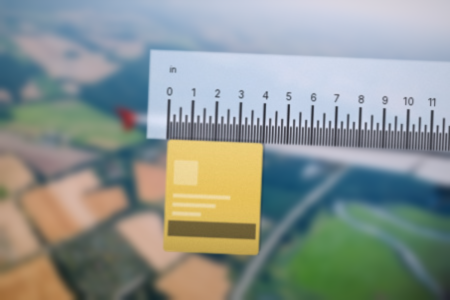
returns 4,in
